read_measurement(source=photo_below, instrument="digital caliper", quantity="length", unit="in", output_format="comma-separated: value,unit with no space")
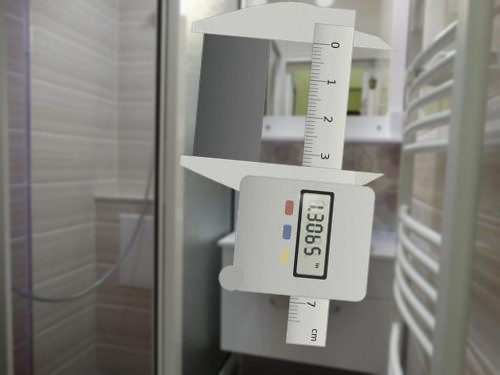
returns 1.3065,in
